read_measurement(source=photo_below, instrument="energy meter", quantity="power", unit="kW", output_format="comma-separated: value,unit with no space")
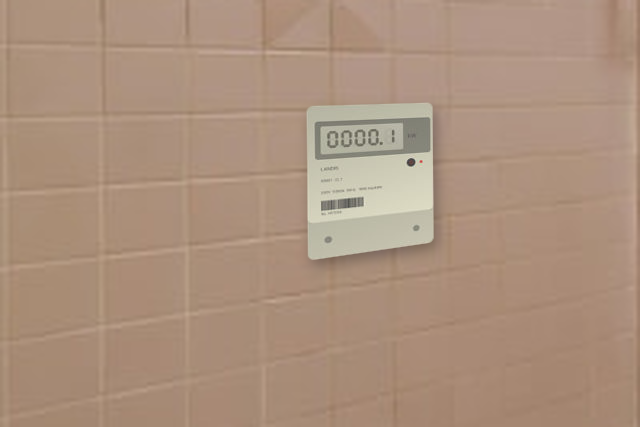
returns 0.1,kW
